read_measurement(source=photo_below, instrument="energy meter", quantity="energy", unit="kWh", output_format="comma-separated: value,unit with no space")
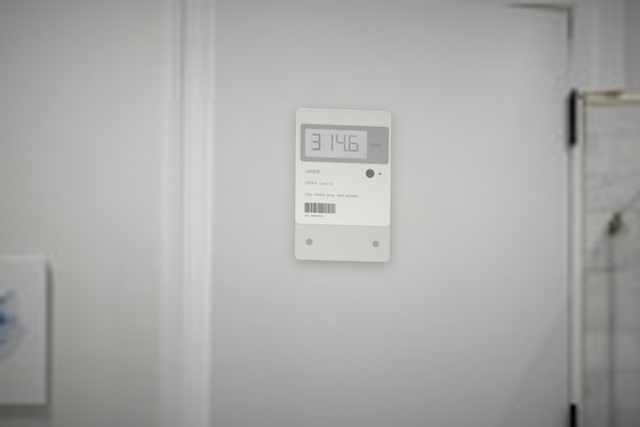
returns 314.6,kWh
